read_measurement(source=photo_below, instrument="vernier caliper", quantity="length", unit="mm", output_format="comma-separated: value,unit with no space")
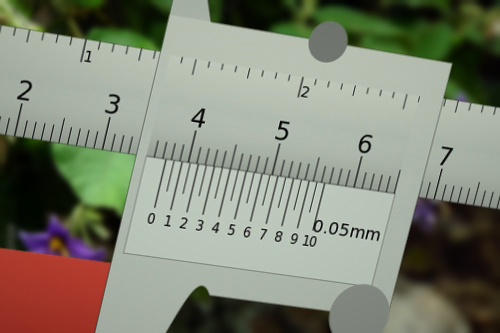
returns 37.4,mm
